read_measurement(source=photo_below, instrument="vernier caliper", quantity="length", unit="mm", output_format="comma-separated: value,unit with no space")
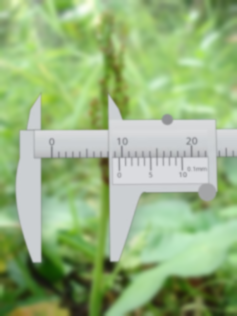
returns 9.6,mm
